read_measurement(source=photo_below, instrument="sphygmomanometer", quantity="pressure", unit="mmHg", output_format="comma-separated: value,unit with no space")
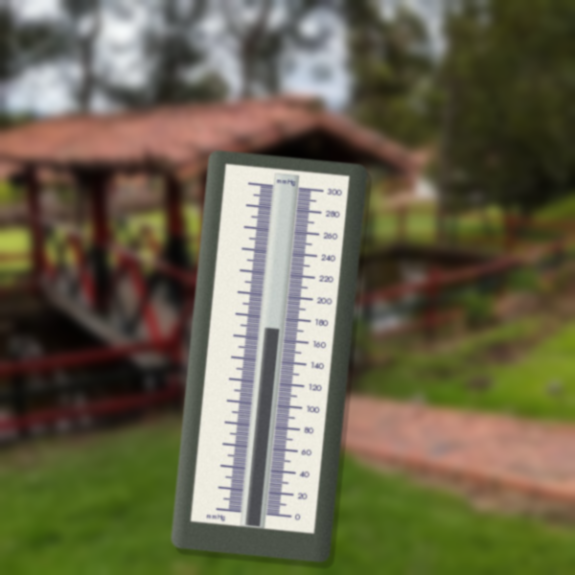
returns 170,mmHg
